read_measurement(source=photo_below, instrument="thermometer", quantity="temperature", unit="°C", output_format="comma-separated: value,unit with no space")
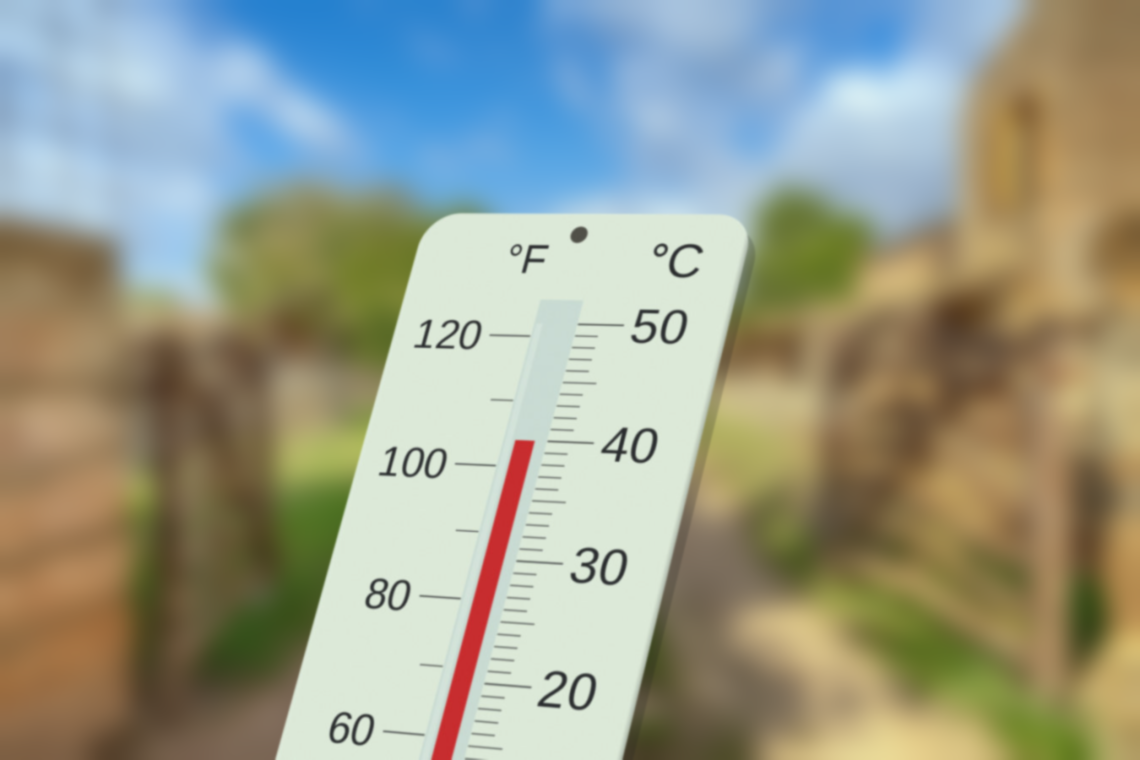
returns 40,°C
